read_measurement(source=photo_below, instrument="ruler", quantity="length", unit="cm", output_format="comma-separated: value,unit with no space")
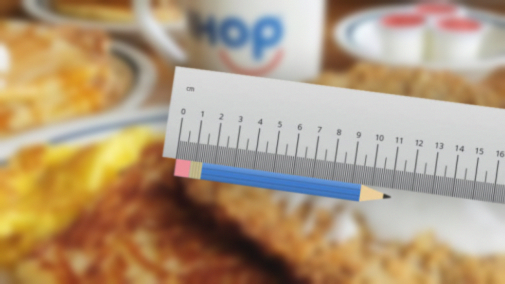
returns 11,cm
